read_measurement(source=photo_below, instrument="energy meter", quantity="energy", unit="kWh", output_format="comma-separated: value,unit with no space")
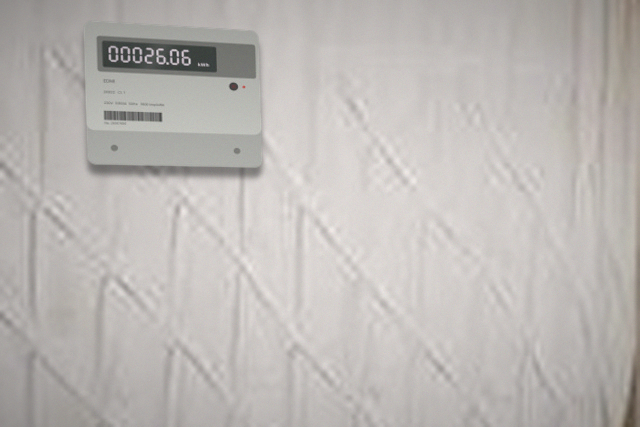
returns 26.06,kWh
